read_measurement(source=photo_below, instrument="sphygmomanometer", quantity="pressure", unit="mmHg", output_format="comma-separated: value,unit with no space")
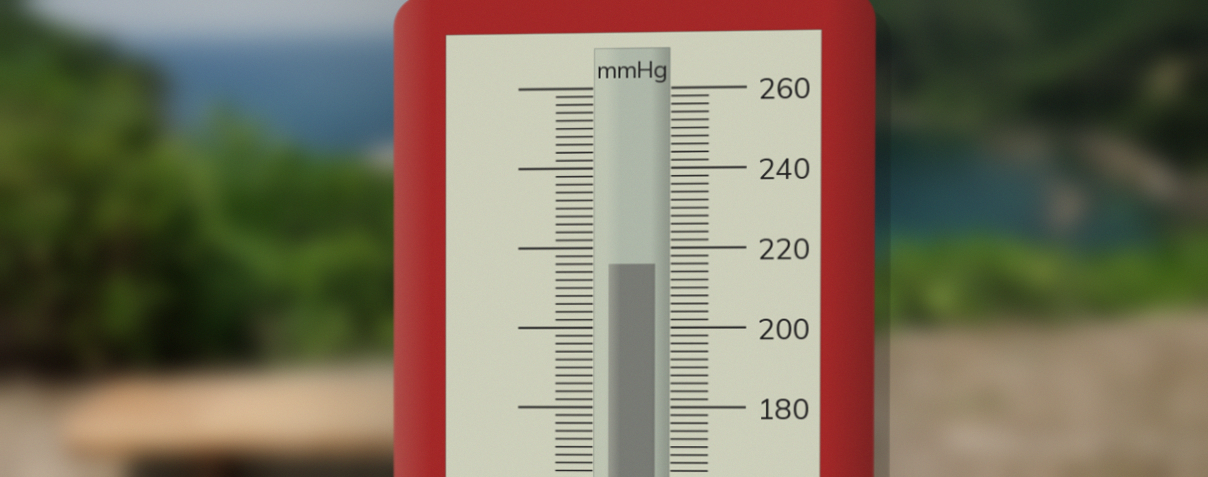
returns 216,mmHg
